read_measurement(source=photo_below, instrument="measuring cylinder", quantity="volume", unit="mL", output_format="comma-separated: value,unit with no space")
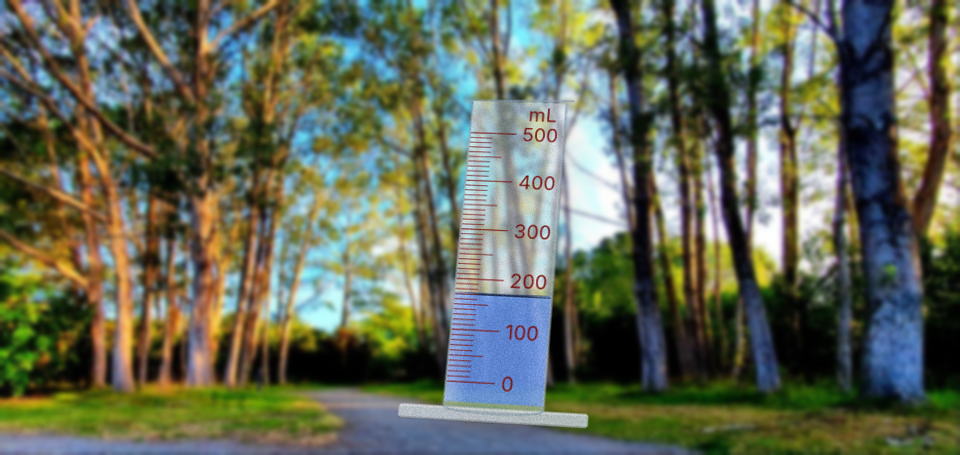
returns 170,mL
